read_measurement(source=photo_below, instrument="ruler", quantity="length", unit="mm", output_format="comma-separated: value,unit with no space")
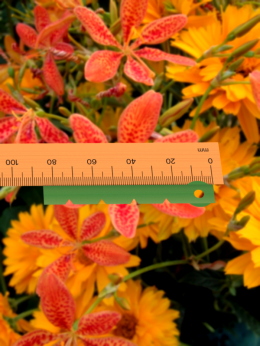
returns 85,mm
